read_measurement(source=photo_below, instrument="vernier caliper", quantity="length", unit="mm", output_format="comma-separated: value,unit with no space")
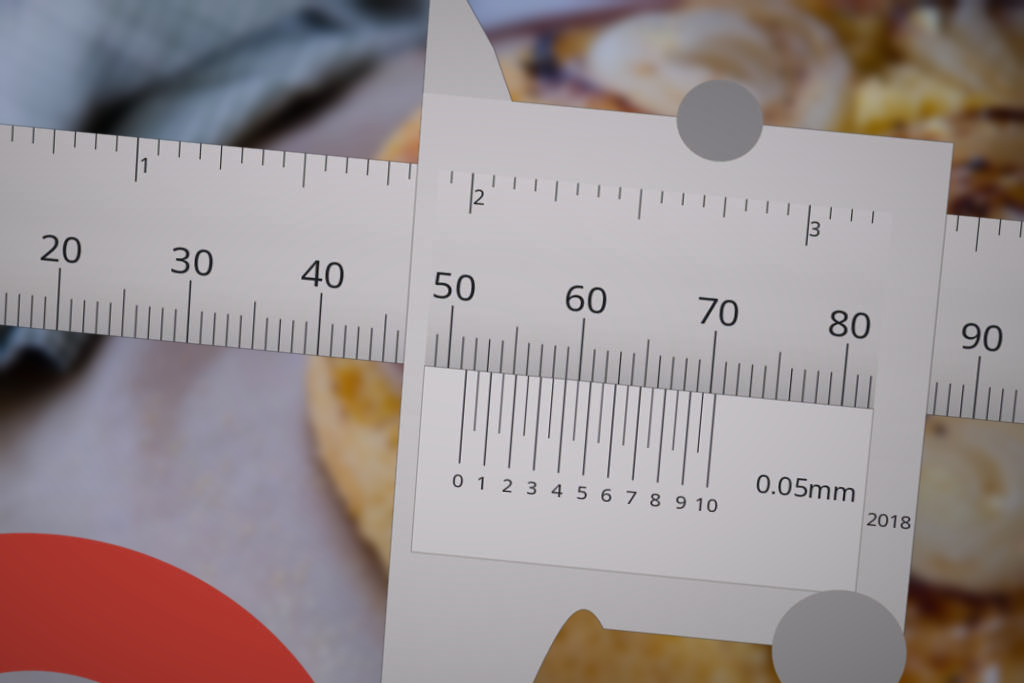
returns 51.4,mm
